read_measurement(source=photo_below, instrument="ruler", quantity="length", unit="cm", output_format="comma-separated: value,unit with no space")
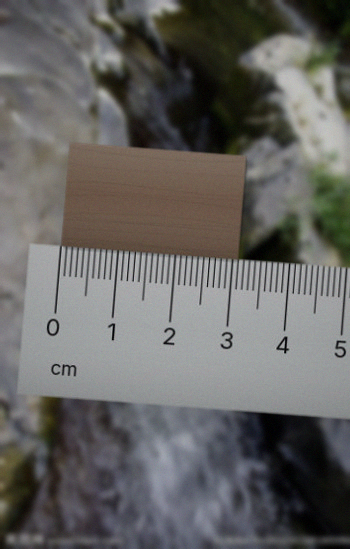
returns 3.1,cm
